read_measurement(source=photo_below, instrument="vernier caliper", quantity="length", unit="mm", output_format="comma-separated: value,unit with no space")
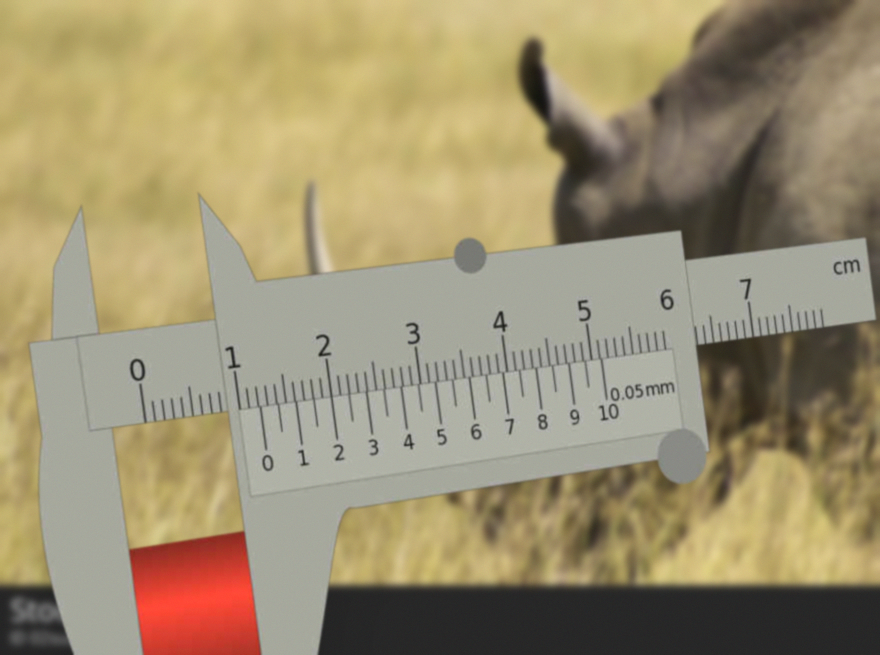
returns 12.2,mm
